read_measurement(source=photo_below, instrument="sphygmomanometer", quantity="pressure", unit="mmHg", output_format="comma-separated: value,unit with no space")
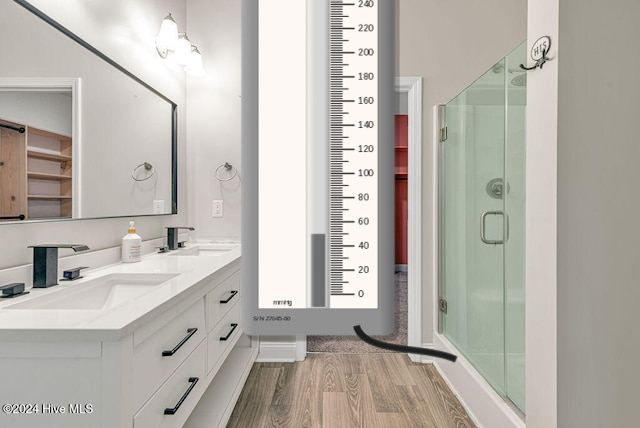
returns 50,mmHg
